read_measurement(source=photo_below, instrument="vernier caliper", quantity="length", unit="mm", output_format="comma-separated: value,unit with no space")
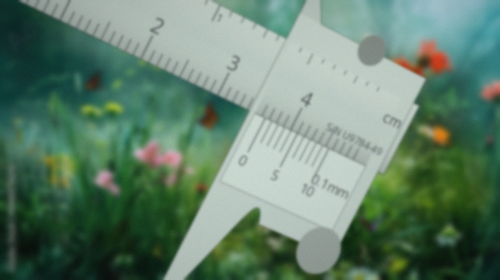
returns 36.5,mm
